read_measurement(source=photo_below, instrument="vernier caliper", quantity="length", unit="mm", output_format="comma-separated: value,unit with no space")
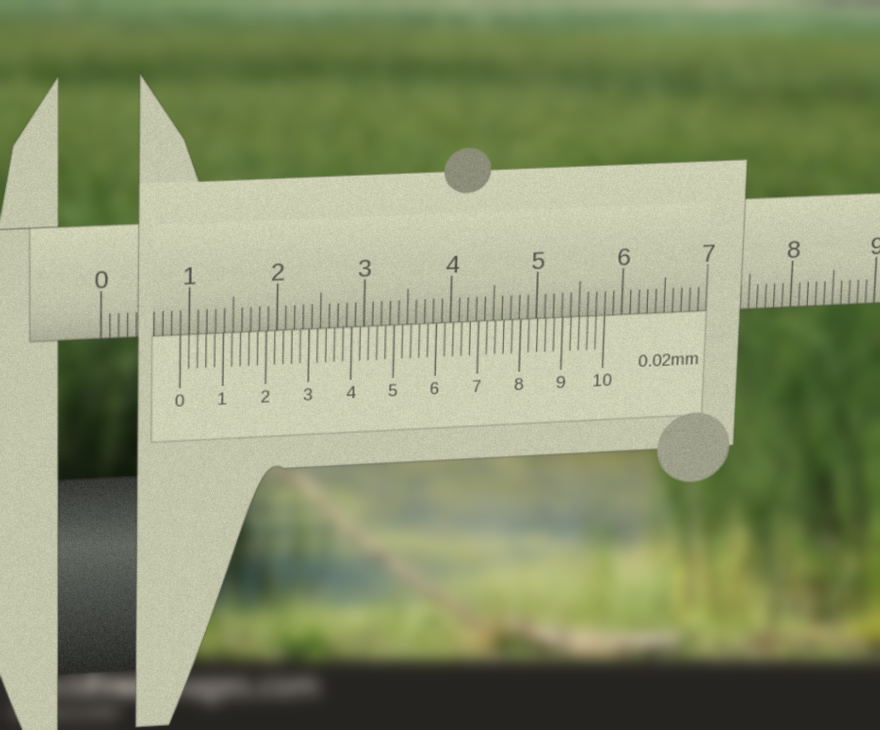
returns 9.0,mm
